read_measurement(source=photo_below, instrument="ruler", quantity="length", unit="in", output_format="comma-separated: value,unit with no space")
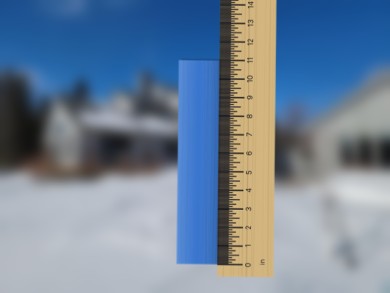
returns 11,in
